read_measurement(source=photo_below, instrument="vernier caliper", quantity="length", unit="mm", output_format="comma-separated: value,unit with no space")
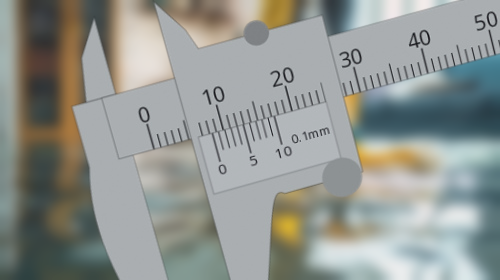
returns 8.4,mm
